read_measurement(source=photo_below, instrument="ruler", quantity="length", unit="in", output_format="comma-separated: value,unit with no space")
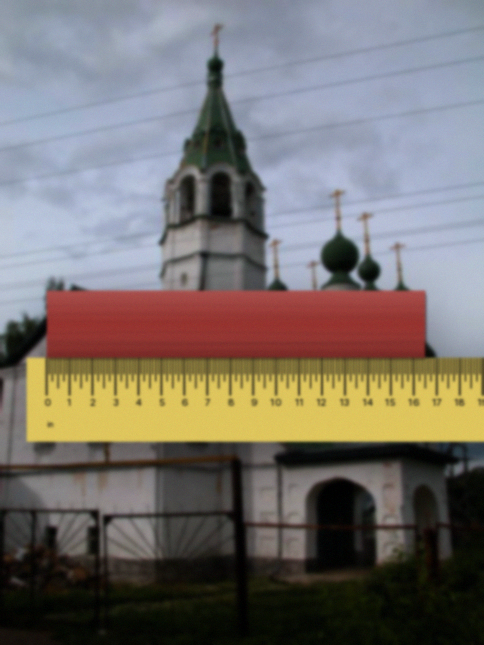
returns 16.5,in
